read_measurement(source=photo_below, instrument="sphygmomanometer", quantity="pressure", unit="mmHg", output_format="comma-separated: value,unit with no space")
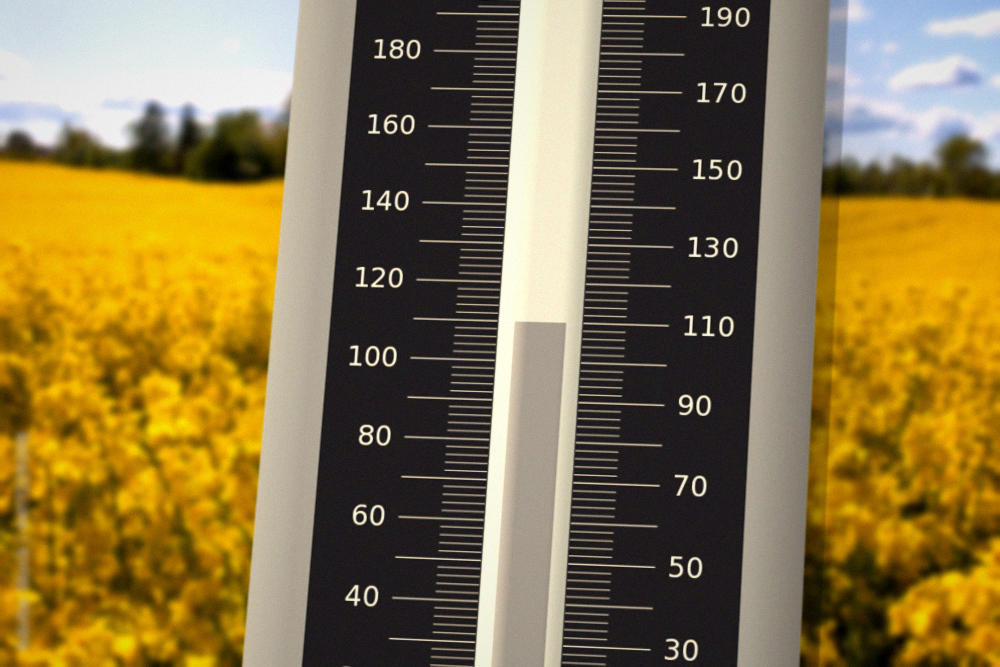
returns 110,mmHg
